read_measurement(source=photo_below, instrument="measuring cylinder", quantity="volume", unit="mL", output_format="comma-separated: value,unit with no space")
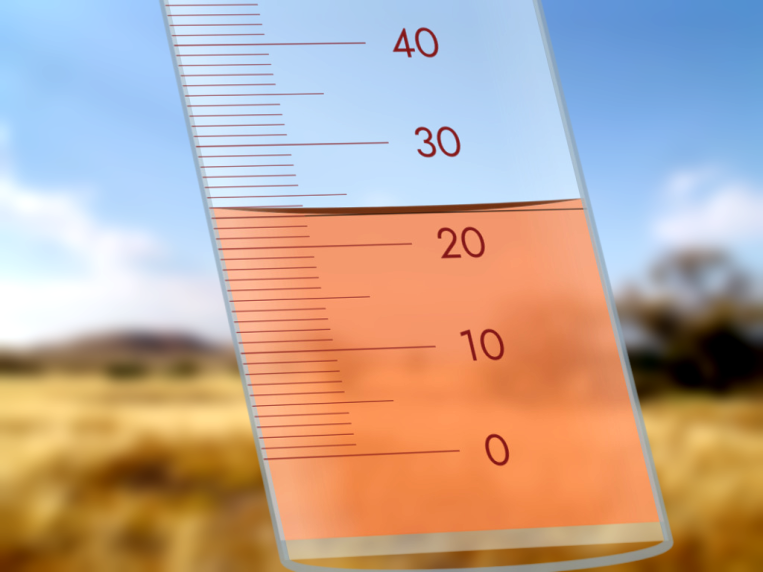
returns 23,mL
